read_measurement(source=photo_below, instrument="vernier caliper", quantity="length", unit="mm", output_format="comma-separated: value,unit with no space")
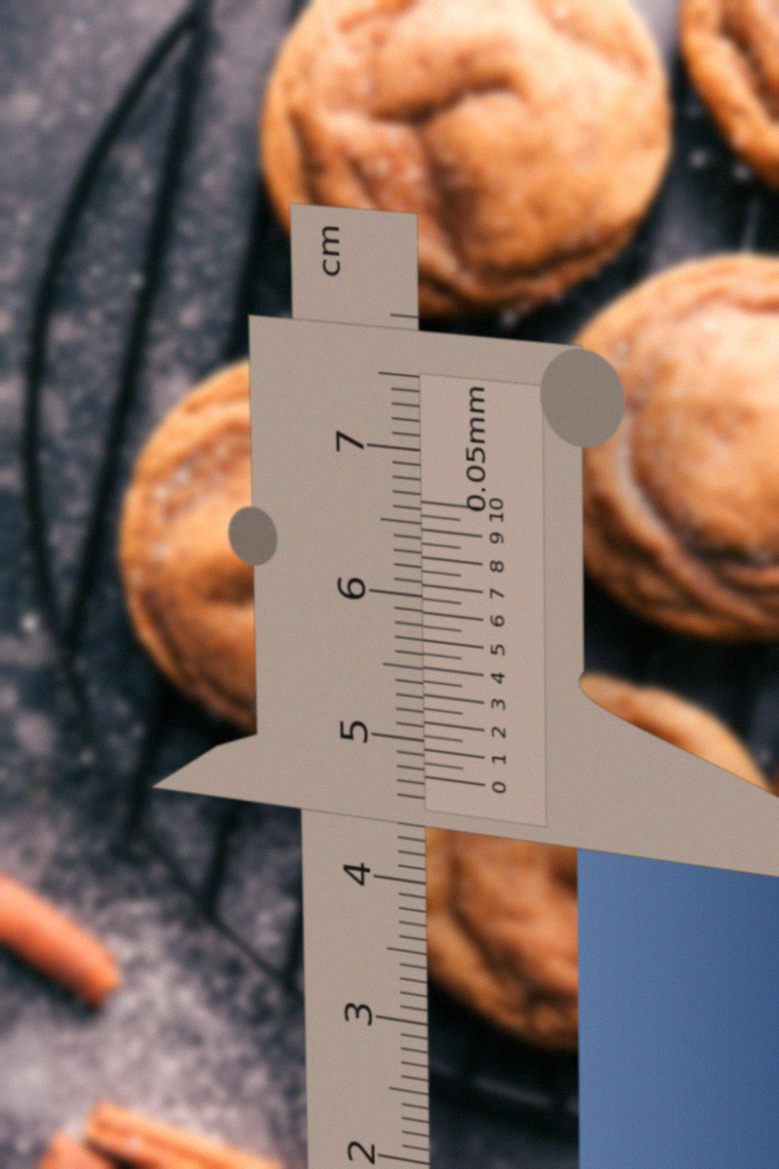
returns 47.5,mm
